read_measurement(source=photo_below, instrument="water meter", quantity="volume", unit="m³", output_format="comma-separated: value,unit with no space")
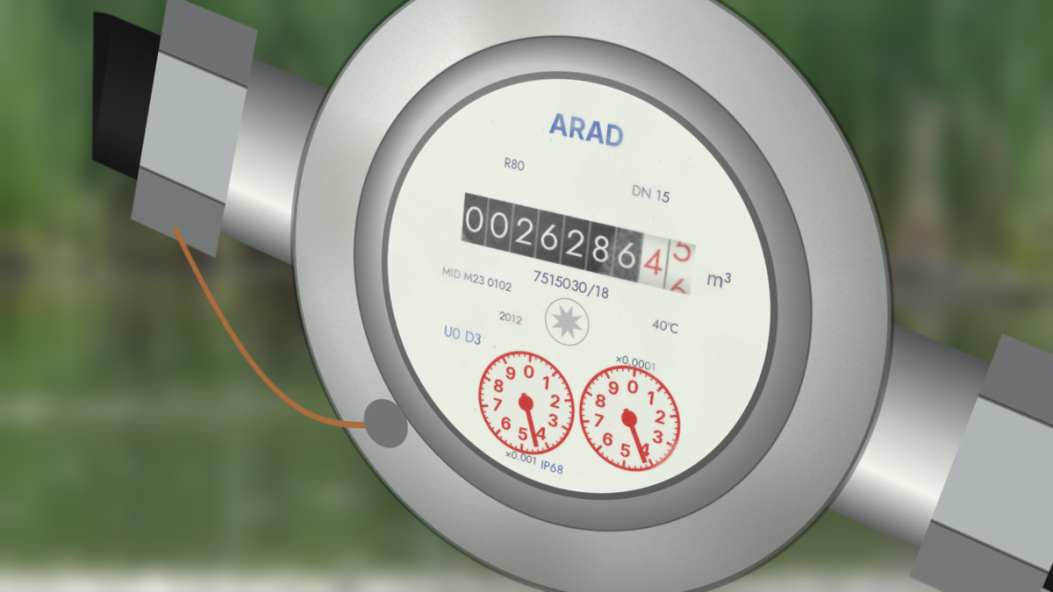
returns 26286.4544,m³
